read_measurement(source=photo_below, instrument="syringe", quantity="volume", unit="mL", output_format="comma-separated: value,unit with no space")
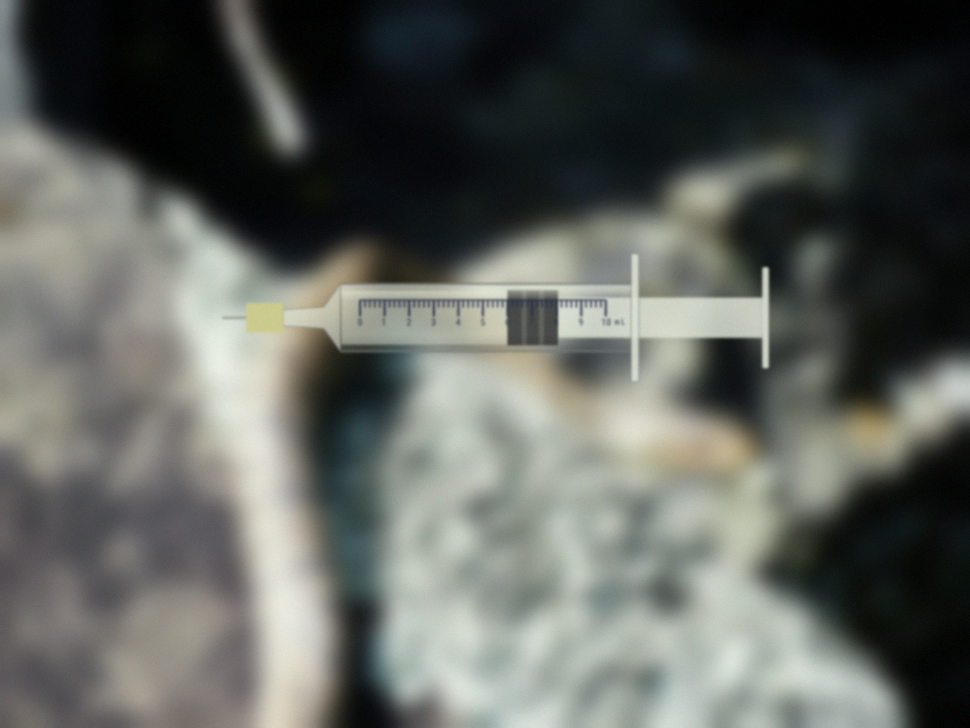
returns 6,mL
